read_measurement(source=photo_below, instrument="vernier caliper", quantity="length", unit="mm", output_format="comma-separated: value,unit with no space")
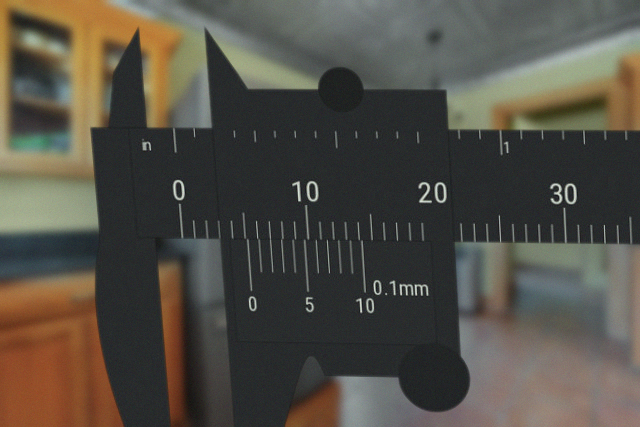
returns 5.2,mm
